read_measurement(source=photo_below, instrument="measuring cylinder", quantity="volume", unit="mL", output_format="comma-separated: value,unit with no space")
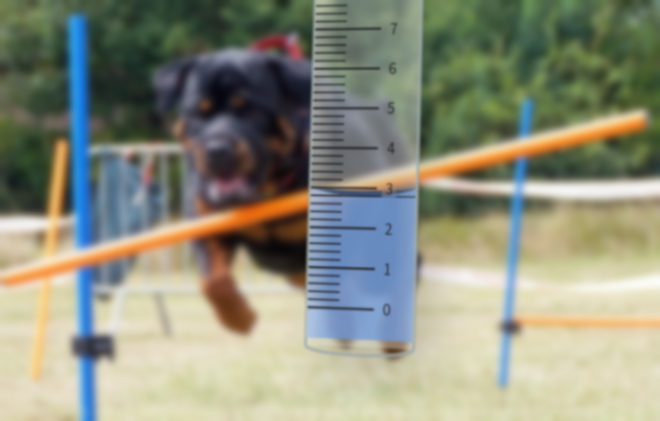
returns 2.8,mL
